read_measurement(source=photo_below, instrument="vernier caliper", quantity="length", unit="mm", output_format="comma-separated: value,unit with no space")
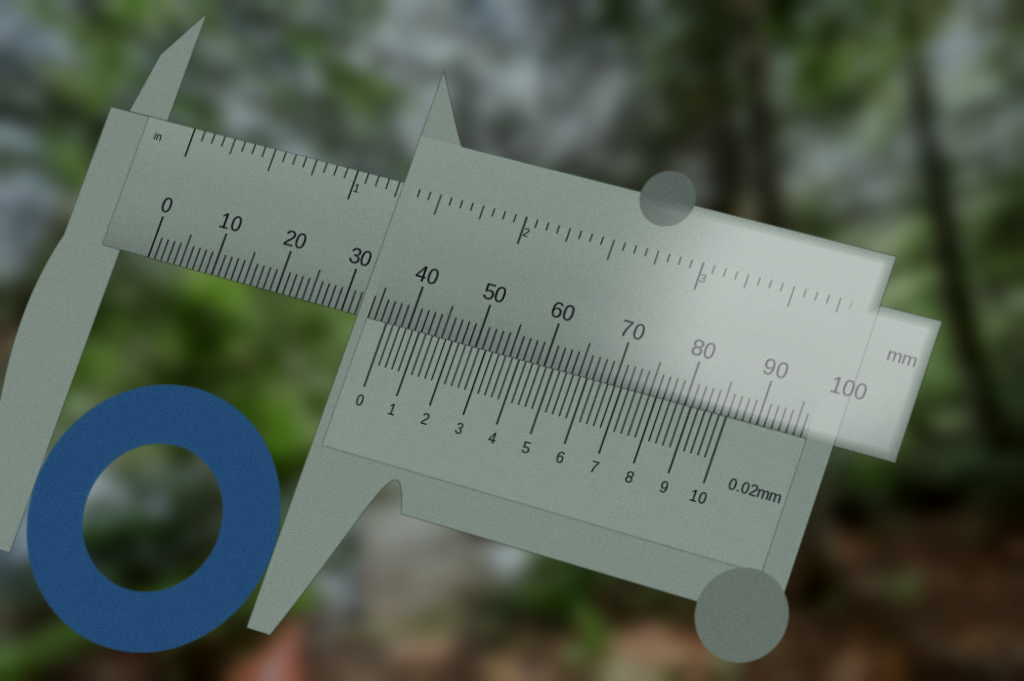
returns 36.8,mm
